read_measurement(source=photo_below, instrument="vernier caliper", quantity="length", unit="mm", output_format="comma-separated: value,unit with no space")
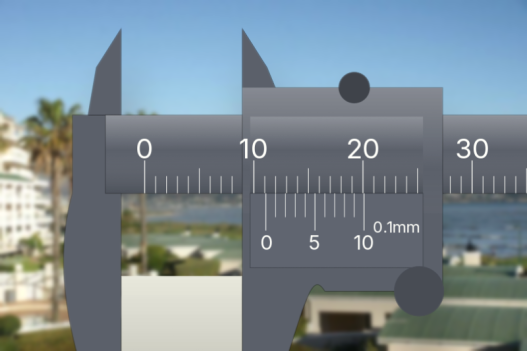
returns 11.1,mm
